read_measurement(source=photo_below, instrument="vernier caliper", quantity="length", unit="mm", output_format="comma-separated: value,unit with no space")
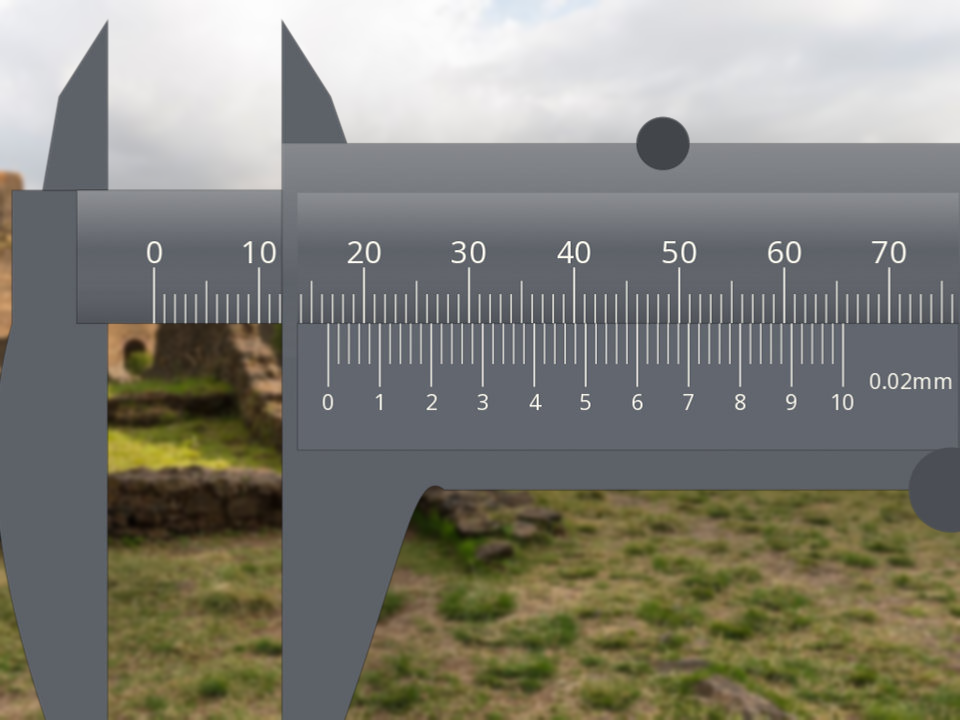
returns 16.6,mm
